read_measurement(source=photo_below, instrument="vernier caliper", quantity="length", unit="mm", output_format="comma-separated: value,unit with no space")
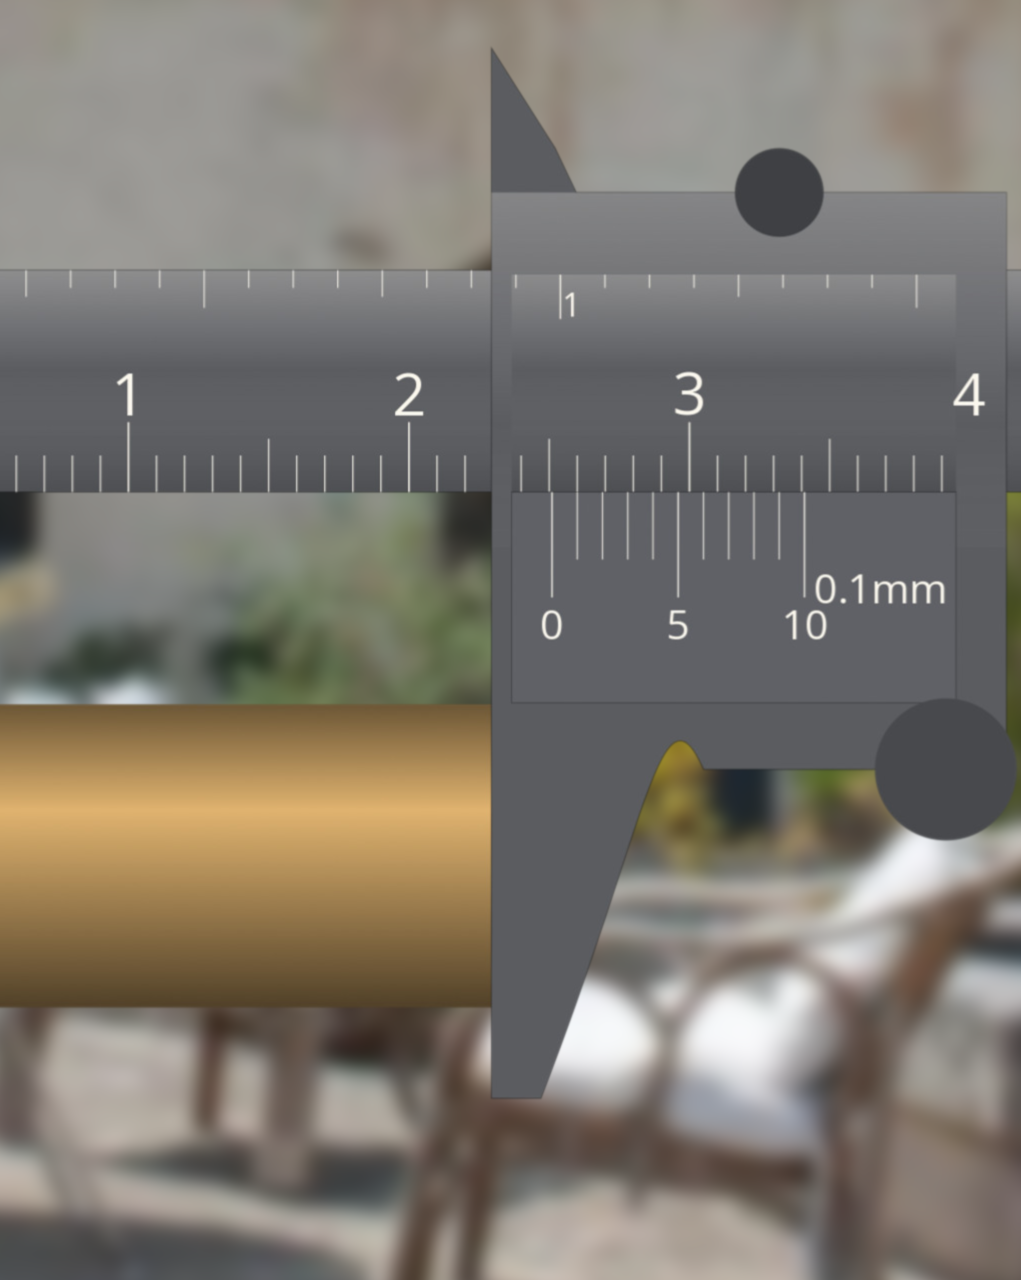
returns 25.1,mm
